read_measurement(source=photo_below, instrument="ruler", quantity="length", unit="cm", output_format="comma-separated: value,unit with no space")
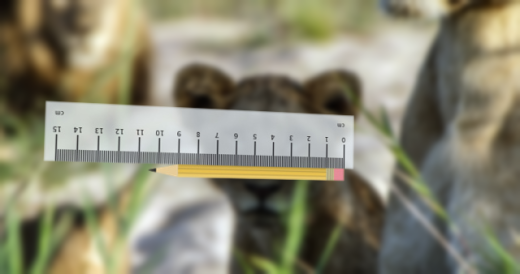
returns 10.5,cm
